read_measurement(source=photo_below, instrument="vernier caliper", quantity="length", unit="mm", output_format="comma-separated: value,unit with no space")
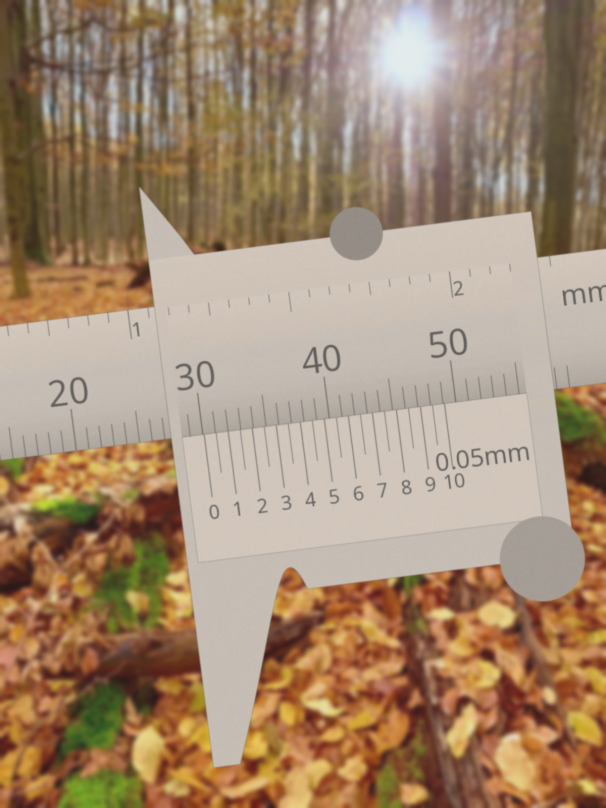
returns 30.1,mm
